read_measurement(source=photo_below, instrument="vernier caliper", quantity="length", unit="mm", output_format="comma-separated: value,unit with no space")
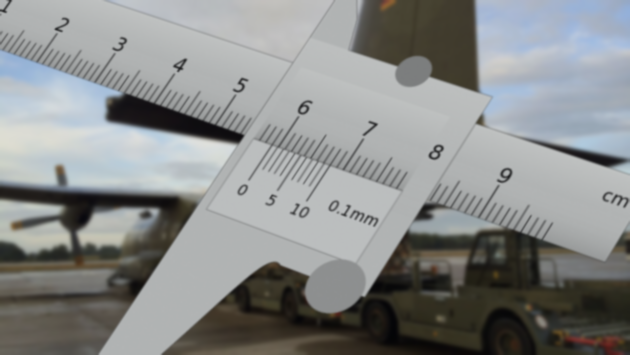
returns 59.0,mm
